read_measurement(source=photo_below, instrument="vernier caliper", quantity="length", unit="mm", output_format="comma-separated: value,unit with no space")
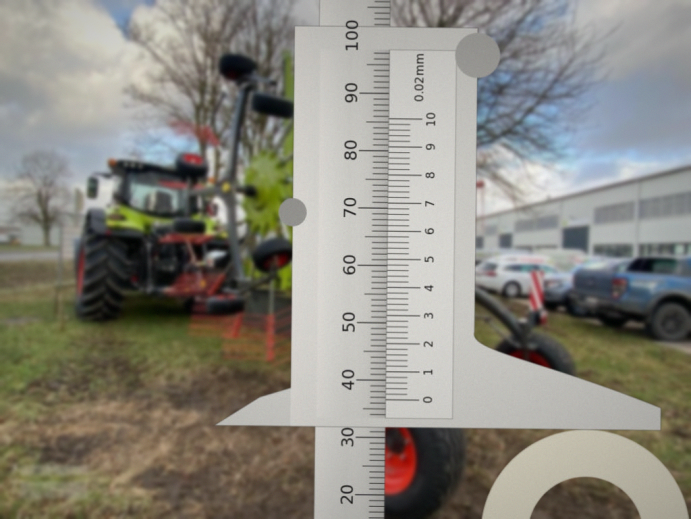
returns 36.6,mm
